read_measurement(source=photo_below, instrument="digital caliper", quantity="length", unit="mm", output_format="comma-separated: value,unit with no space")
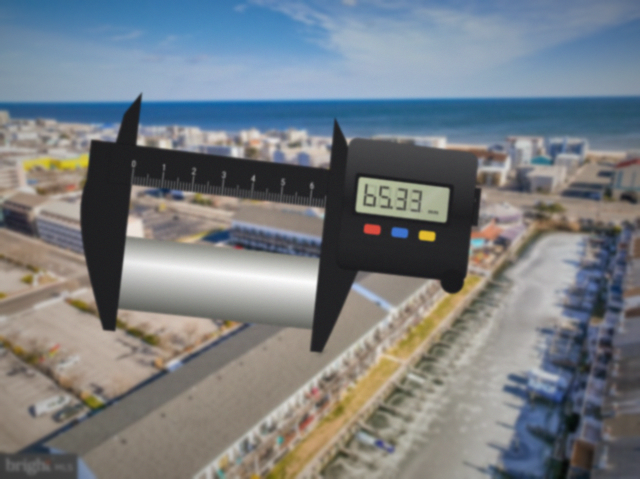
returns 65.33,mm
